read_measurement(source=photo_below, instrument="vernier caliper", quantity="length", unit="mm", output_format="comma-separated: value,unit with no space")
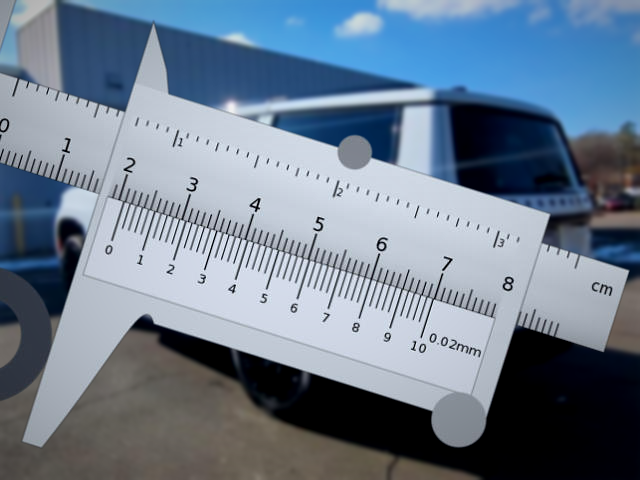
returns 20.8,mm
